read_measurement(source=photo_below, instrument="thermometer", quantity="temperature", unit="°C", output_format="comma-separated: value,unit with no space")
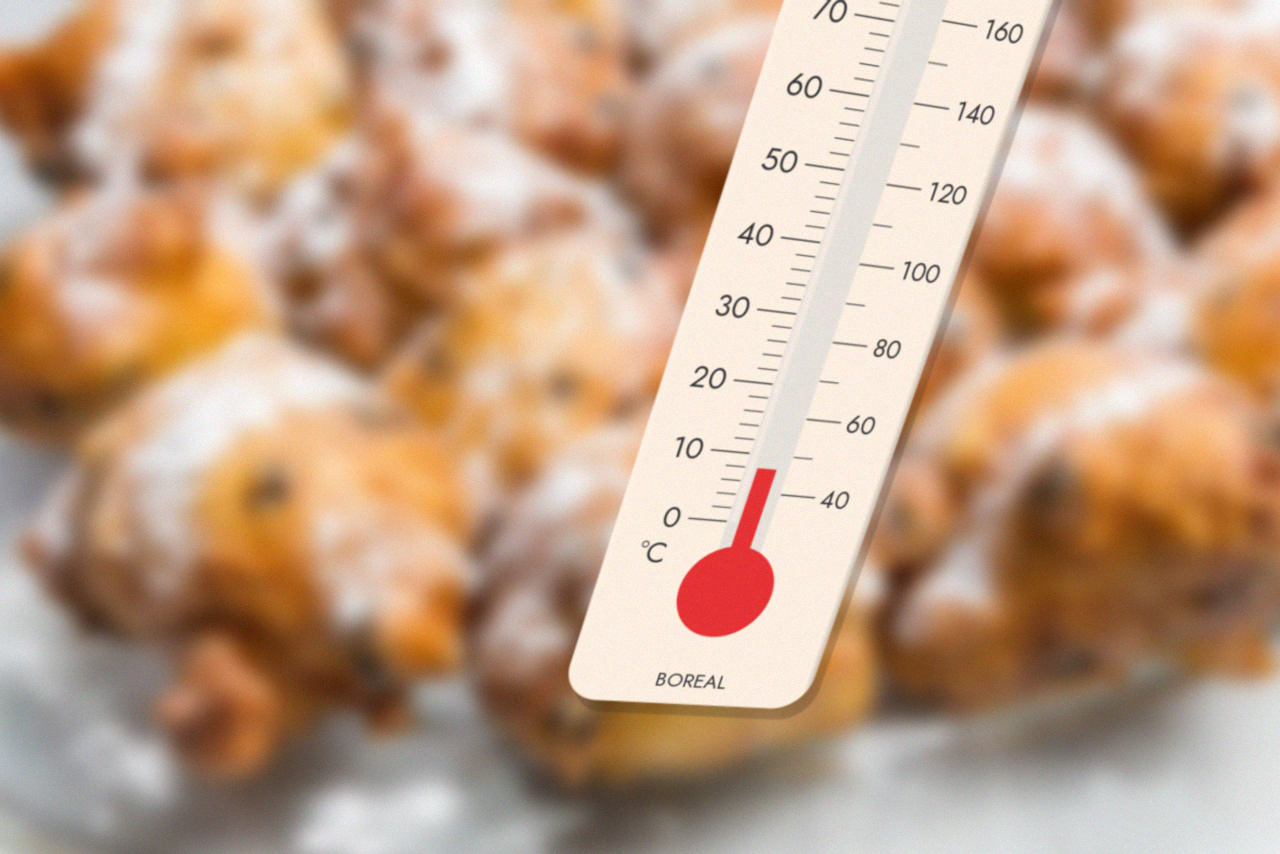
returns 8,°C
